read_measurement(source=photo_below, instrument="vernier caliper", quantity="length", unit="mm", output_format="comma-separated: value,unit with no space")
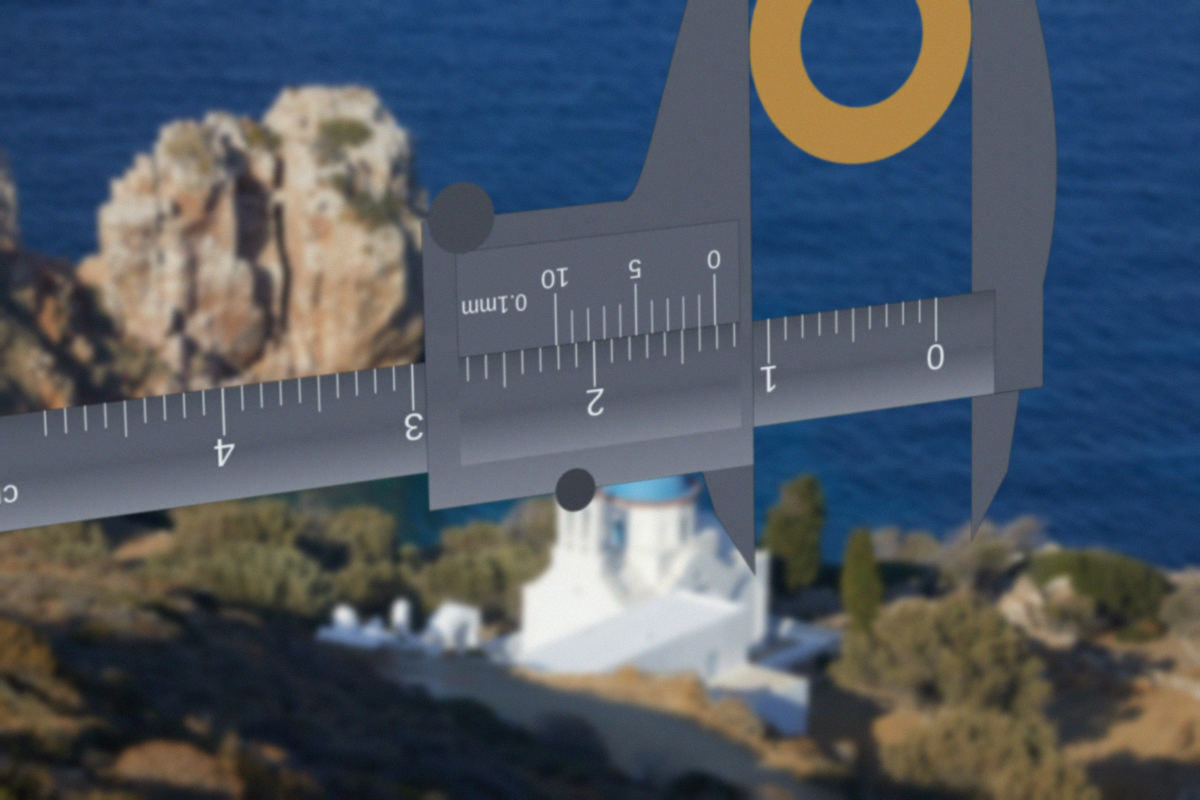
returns 13.1,mm
